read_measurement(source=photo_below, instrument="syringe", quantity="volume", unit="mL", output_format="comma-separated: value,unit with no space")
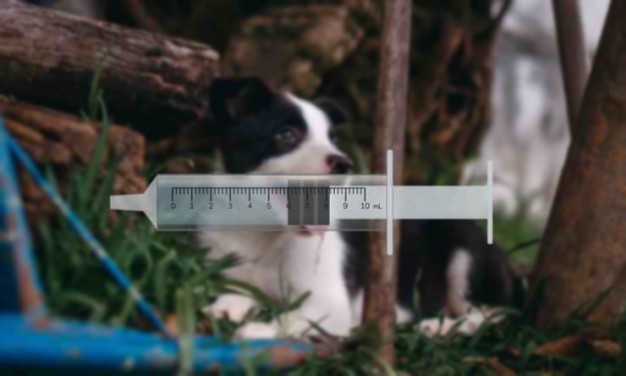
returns 6,mL
